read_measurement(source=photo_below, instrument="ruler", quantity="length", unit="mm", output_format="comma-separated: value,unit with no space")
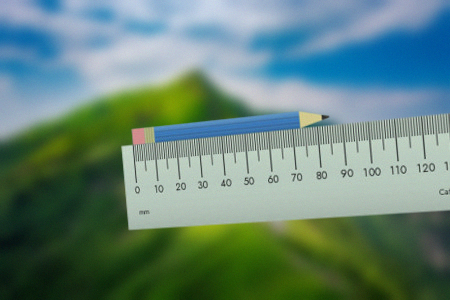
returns 85,mm
